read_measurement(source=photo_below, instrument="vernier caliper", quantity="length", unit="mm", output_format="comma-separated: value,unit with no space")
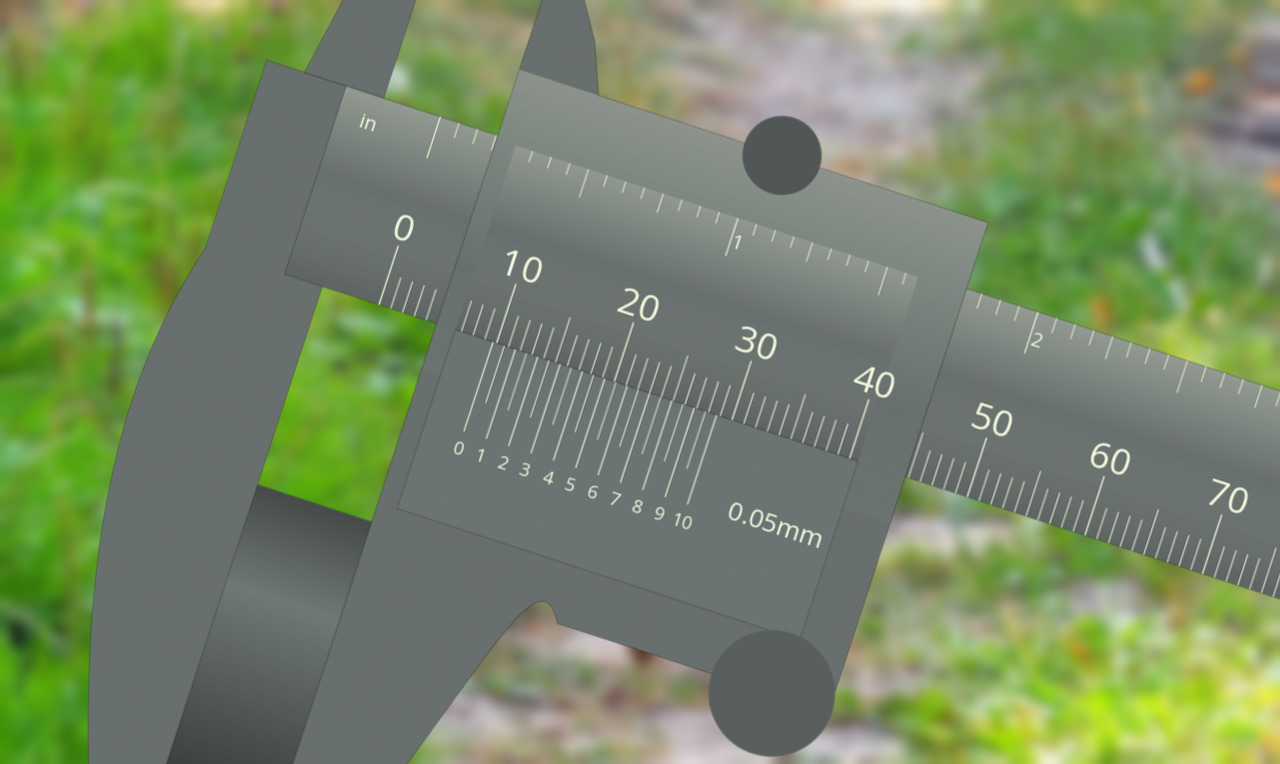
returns 9.7,mm
